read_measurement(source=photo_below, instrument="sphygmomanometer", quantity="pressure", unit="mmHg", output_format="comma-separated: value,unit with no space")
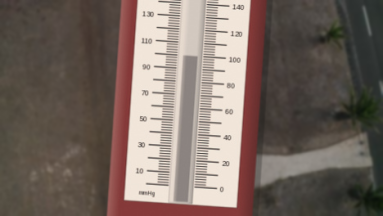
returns 100,mmHg
